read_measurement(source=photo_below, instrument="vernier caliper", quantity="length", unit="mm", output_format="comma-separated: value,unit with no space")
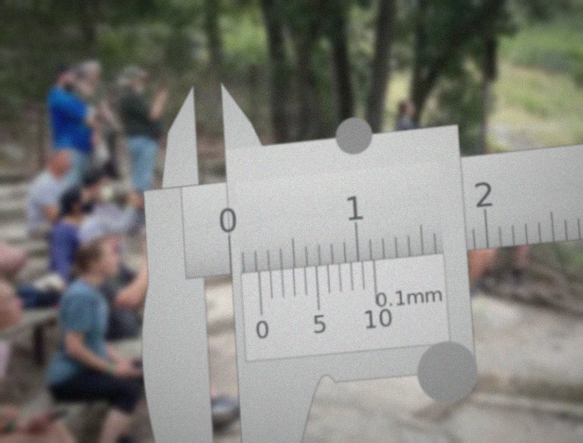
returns 2.2,mm
